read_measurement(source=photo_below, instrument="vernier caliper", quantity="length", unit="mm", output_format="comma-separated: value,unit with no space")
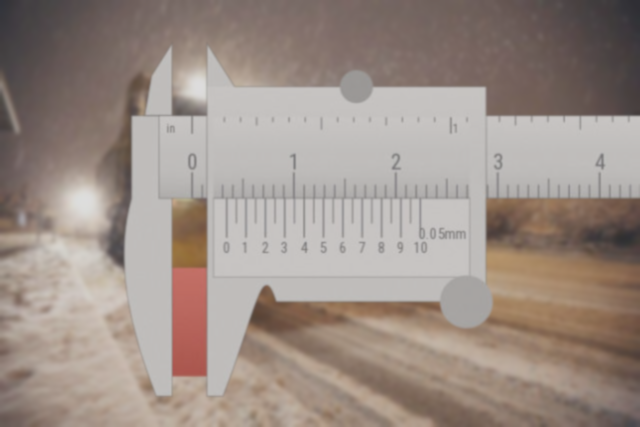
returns 3.4,mm
